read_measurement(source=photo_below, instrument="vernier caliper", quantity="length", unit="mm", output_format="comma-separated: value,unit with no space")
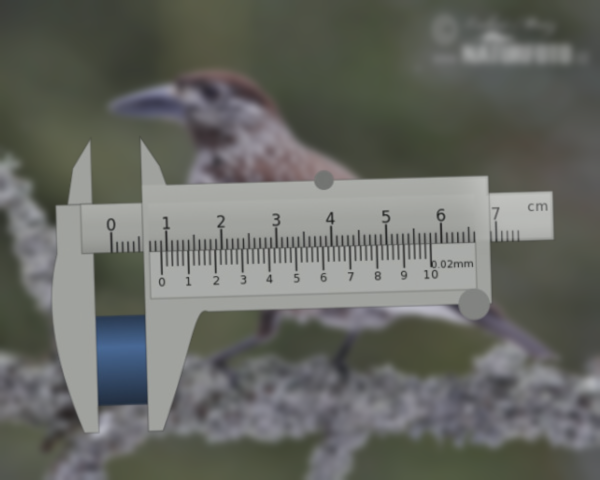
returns 9.0,mm
